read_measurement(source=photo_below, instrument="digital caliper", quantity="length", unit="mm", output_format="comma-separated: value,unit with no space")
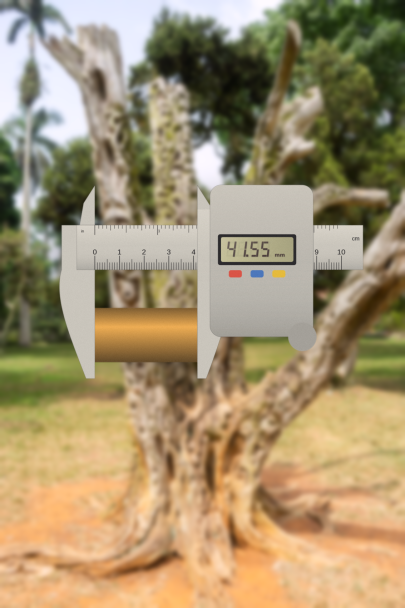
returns 41.55,mm
